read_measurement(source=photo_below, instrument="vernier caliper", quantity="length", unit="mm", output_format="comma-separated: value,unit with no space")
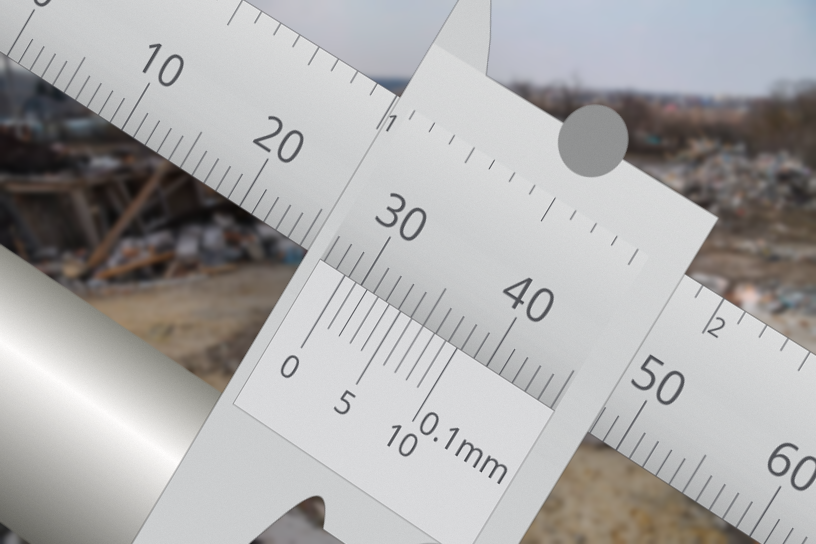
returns 28.7,mm
